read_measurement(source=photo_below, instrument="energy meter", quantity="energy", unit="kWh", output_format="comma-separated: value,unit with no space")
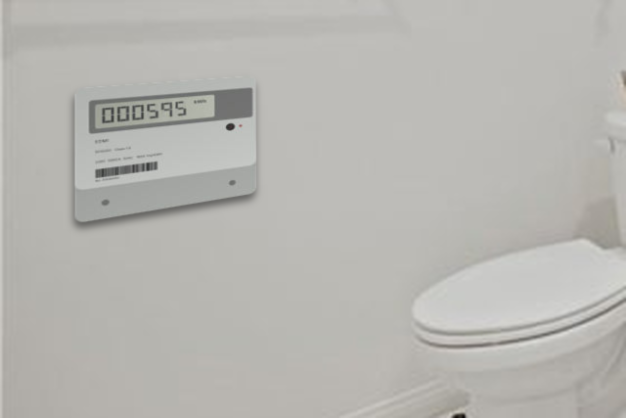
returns 595,kWh
